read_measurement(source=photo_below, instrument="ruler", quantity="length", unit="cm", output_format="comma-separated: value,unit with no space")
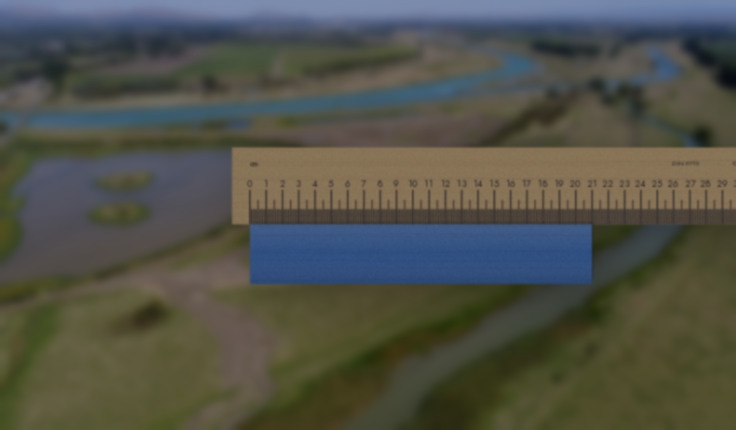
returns 21,cm
